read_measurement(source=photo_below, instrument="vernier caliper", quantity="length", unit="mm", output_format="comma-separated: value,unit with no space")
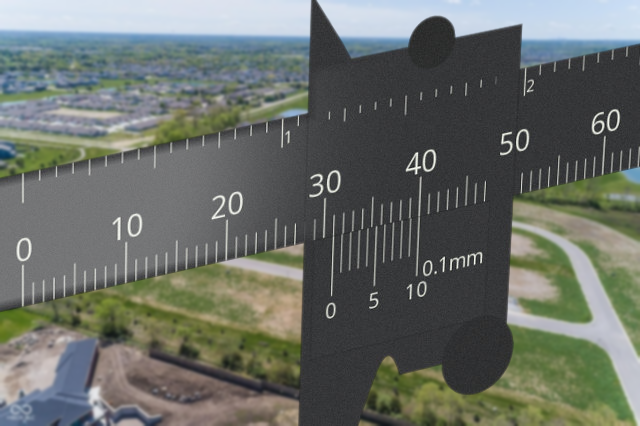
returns 31.0,mm
